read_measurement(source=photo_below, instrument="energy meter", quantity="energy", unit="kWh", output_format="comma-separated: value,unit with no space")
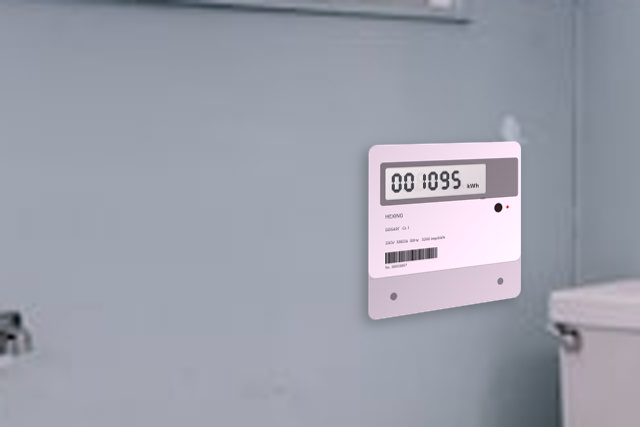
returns 1095,kWh
